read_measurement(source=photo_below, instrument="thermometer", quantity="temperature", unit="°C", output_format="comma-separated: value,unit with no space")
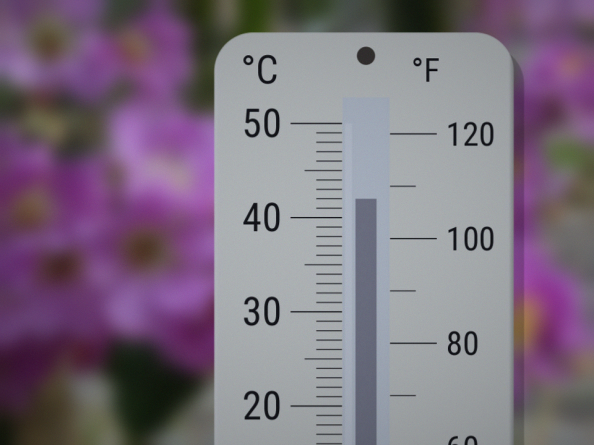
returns 42,°C
